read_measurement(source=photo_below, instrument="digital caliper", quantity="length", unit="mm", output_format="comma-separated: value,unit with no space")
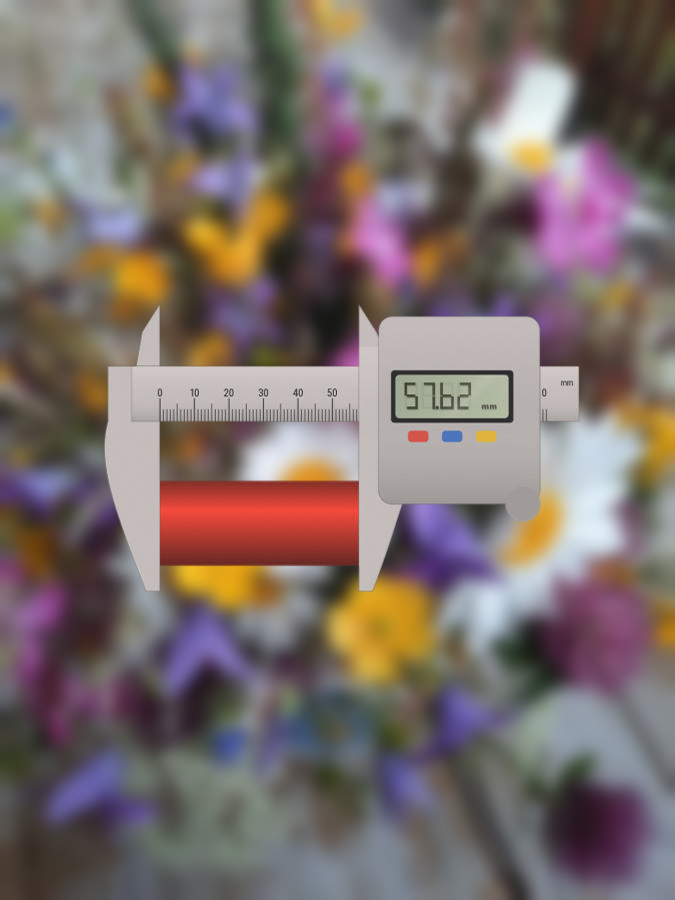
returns 57.62,mm
